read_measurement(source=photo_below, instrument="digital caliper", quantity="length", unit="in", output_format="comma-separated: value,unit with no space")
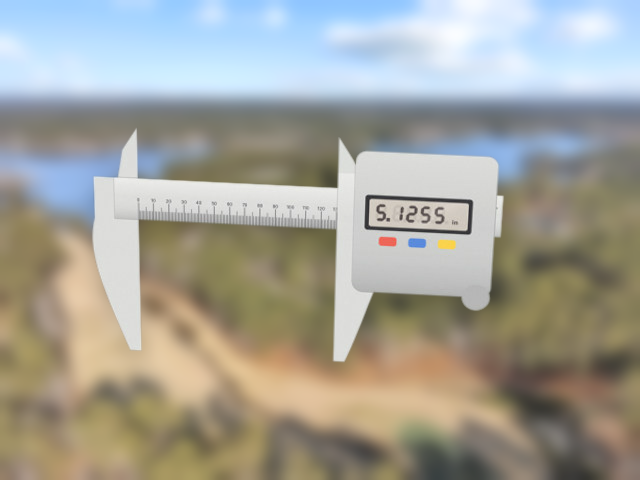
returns 5.1255,in
